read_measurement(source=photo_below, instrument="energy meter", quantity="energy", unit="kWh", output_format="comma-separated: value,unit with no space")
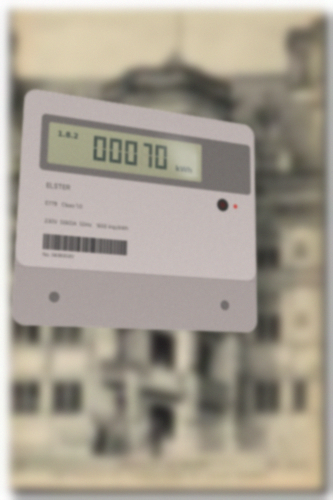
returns 70,kWh
